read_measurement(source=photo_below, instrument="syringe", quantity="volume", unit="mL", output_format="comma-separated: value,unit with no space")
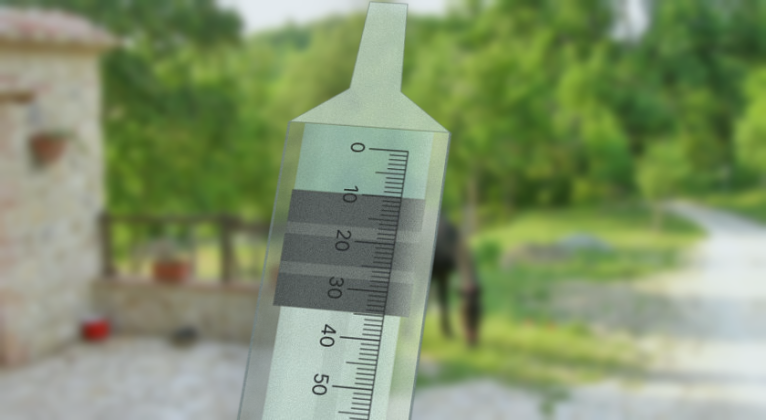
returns 10,mL
